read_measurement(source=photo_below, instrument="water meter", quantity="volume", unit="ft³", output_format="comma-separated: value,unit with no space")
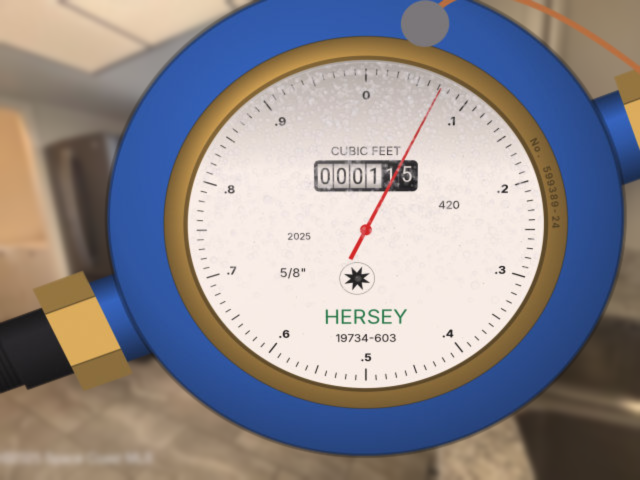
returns 115.07,ft³
